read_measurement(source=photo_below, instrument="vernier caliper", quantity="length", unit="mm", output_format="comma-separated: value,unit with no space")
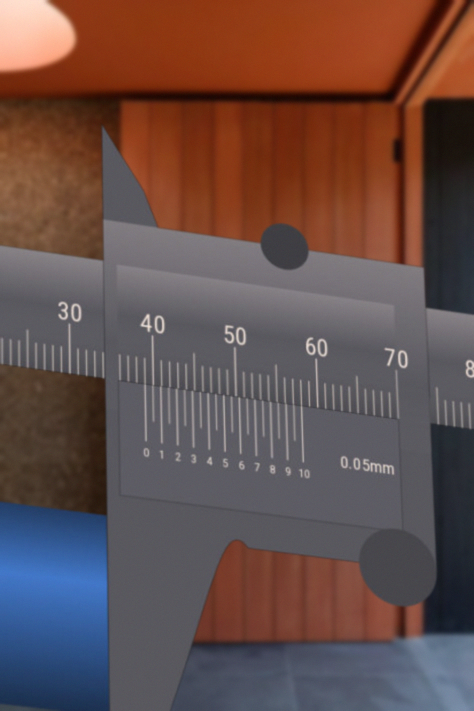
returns 39.0,mm
